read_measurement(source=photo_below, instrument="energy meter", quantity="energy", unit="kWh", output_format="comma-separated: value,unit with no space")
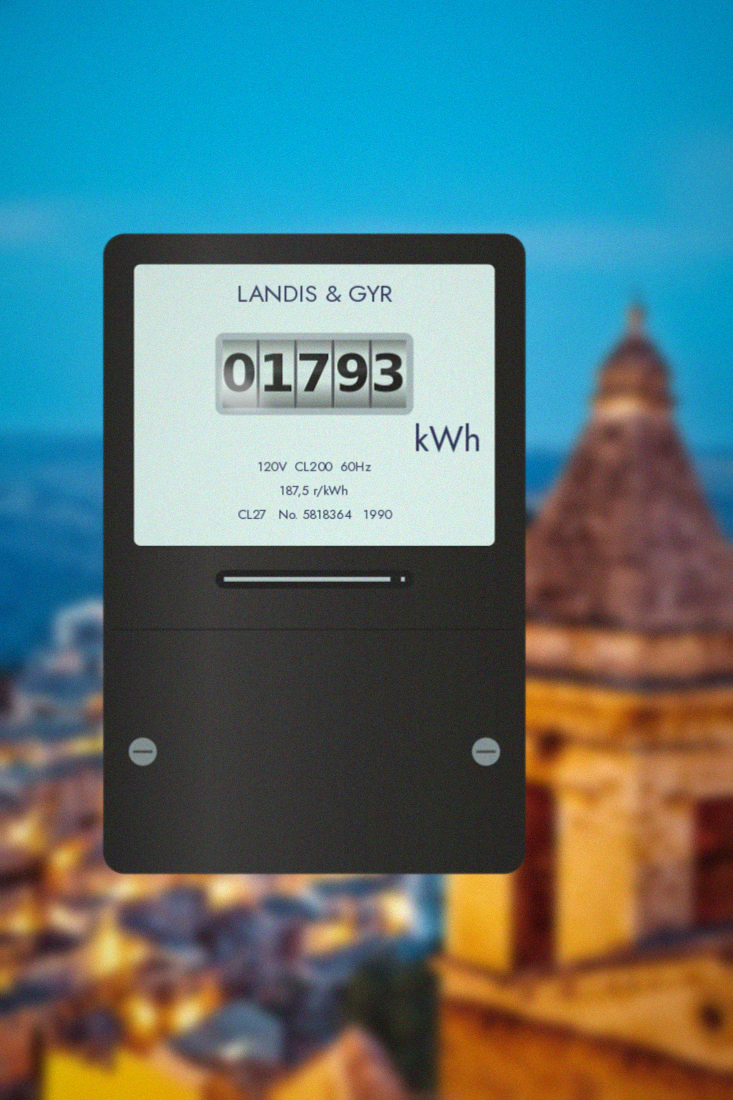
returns 1793,kWh
